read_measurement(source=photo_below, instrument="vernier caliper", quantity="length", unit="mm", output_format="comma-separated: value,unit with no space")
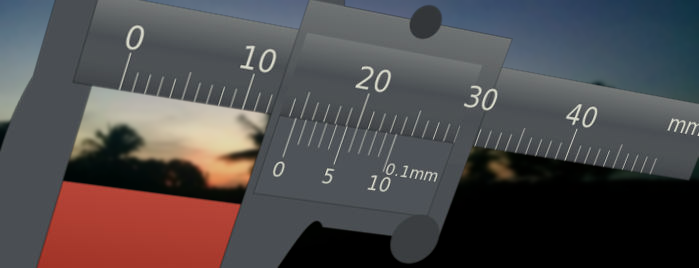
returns 14.6,mm
